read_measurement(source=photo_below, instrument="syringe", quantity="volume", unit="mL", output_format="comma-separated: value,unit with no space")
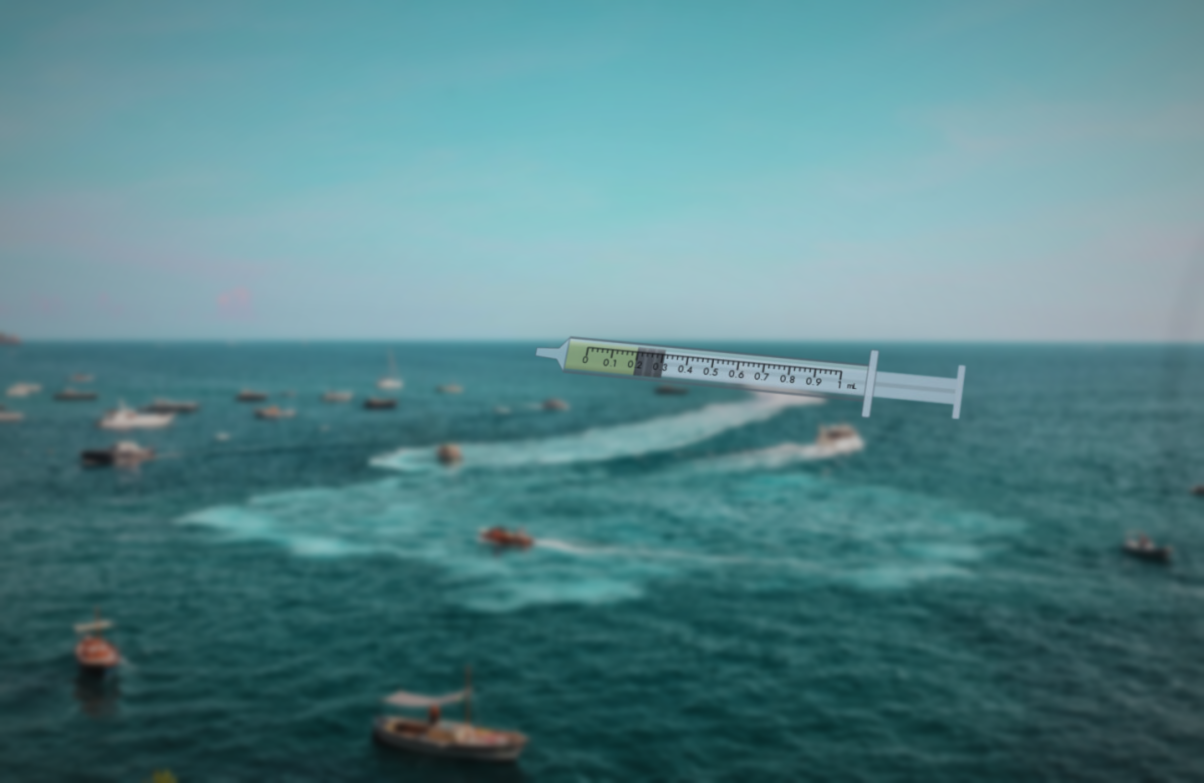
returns 0.2,mL
